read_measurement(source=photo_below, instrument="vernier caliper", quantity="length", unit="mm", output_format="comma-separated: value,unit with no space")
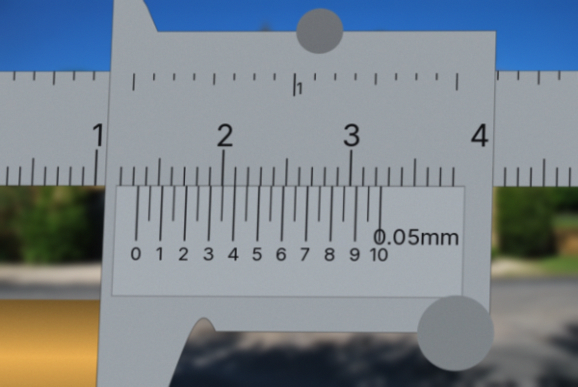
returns 13.4,mm
